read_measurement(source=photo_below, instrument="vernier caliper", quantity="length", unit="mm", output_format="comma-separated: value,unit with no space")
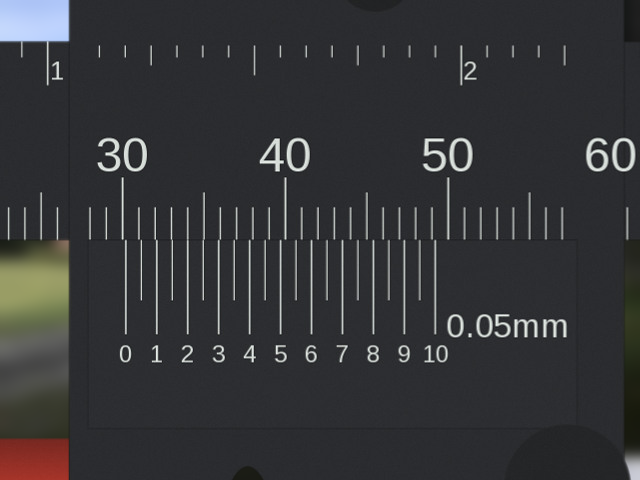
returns 30.2,mm
